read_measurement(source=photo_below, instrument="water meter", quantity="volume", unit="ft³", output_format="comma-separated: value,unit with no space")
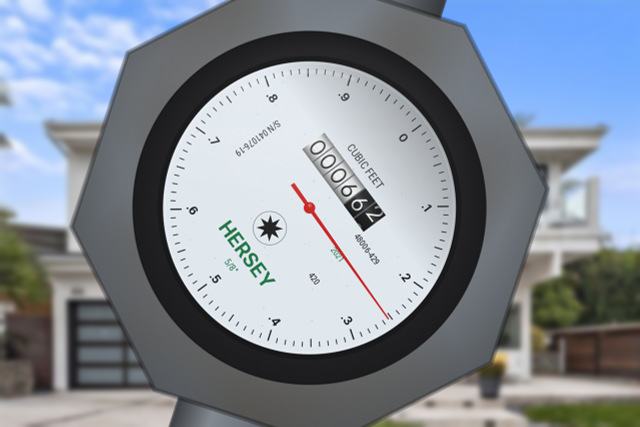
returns 662.25,ft³
